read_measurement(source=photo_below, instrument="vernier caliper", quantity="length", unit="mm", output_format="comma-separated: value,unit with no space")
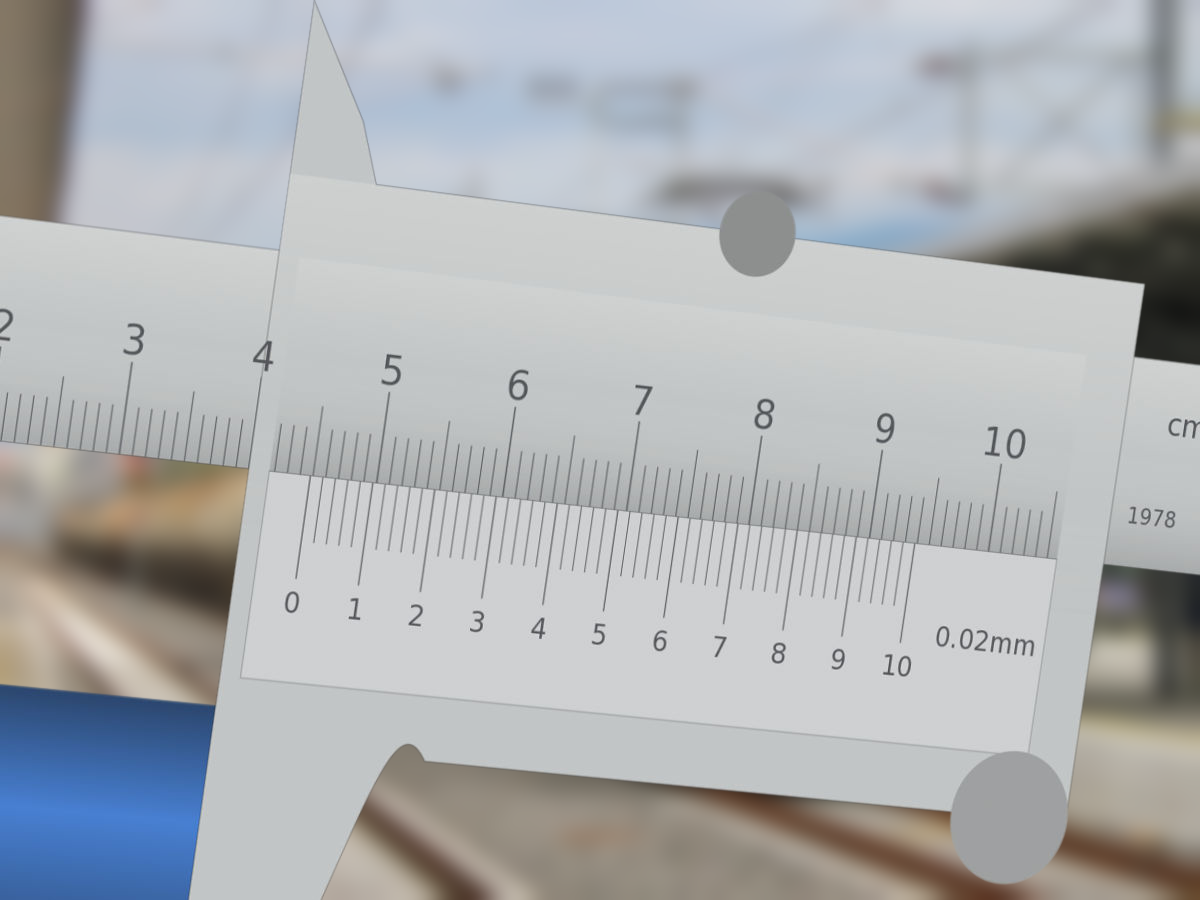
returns 44.8,mm
